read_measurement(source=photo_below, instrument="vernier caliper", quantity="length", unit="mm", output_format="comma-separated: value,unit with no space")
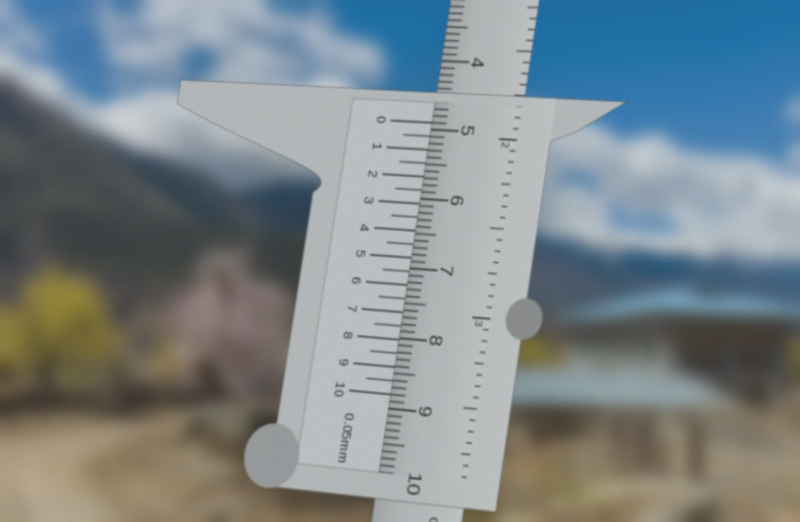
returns 49.0,mm
